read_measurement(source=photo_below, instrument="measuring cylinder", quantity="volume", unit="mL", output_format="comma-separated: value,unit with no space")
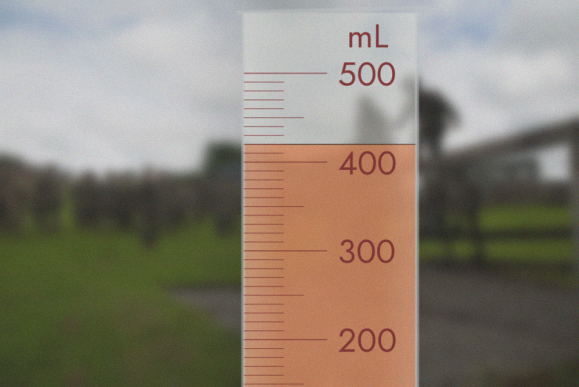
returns 420,mL
